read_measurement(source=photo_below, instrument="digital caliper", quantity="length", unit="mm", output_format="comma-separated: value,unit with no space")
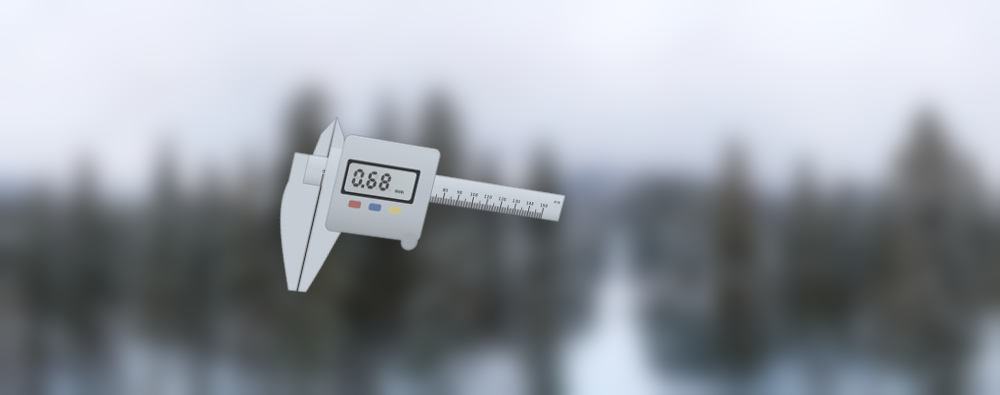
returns 0.68,mm
